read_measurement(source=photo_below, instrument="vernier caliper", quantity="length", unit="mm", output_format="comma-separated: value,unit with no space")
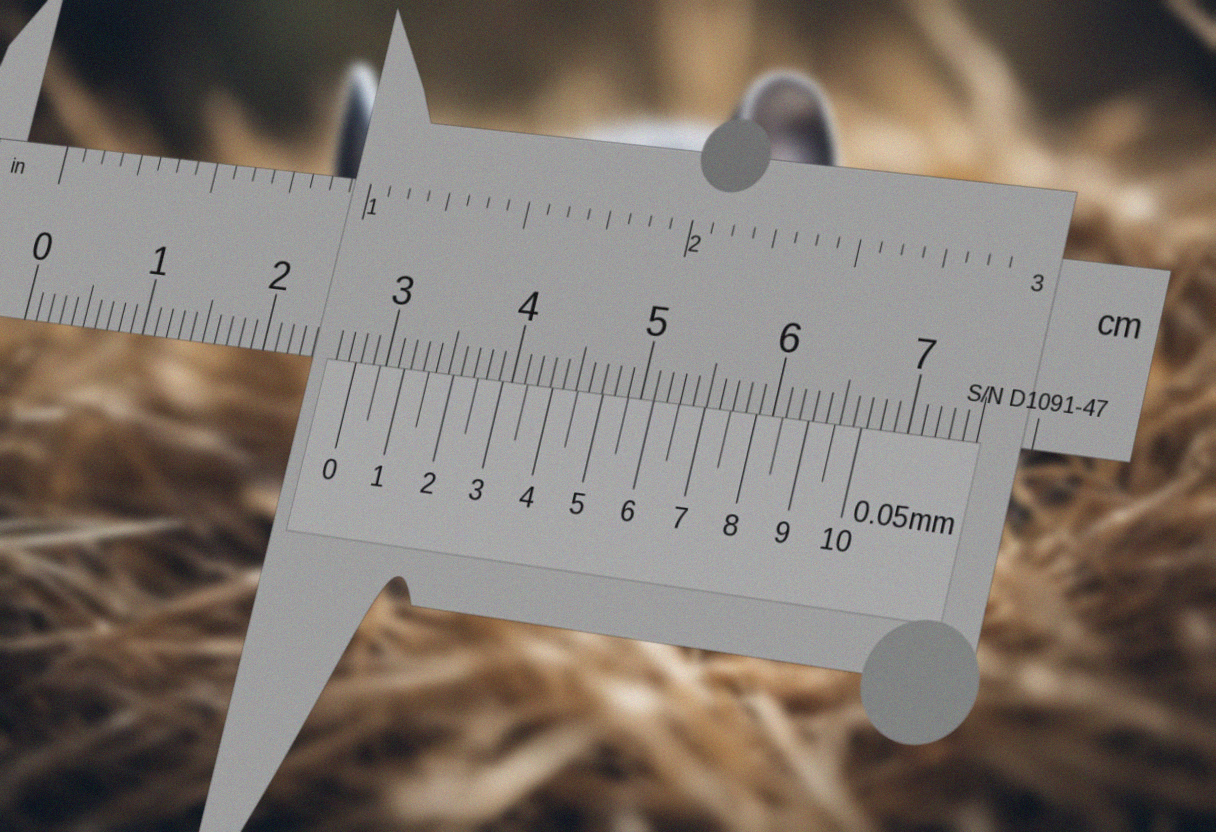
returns 27.6,mm
